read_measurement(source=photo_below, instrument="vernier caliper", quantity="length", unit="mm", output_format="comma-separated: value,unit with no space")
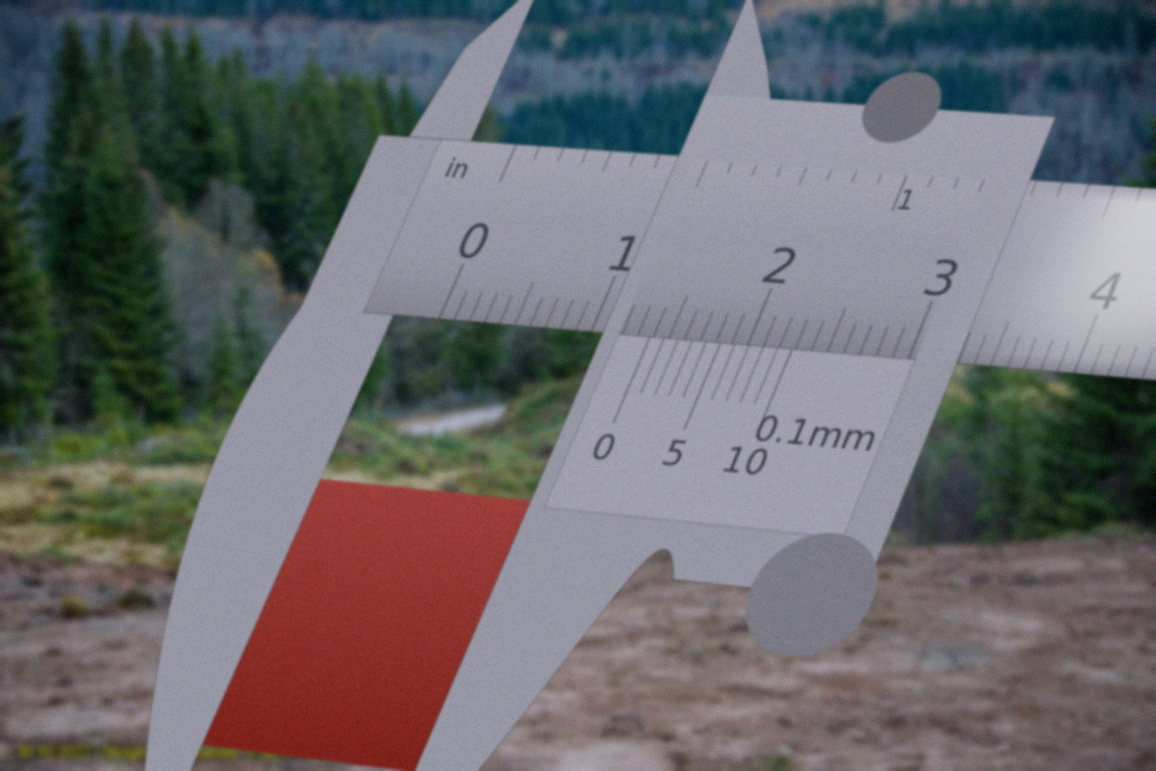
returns 13.8,mm
